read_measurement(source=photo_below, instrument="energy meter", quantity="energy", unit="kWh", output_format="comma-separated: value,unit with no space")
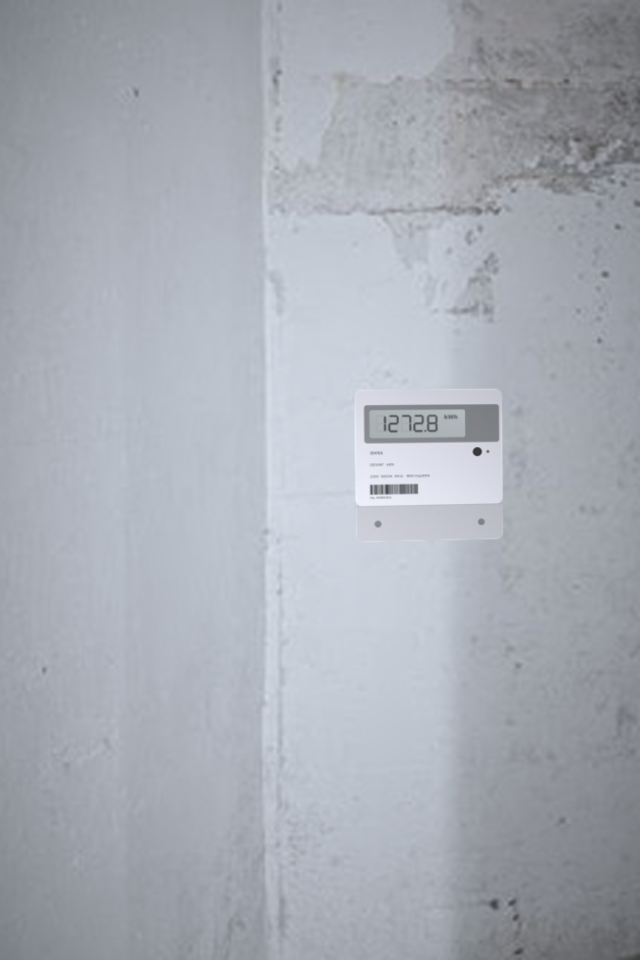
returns 1272.8,kWh
